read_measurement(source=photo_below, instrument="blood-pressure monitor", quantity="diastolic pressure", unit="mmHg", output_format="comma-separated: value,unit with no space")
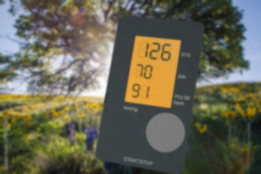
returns 70,mmHg
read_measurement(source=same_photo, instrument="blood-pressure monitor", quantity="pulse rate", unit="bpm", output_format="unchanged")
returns 91,bpm
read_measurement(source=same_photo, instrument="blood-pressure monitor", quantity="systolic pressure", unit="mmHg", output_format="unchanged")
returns 126,mmHg
